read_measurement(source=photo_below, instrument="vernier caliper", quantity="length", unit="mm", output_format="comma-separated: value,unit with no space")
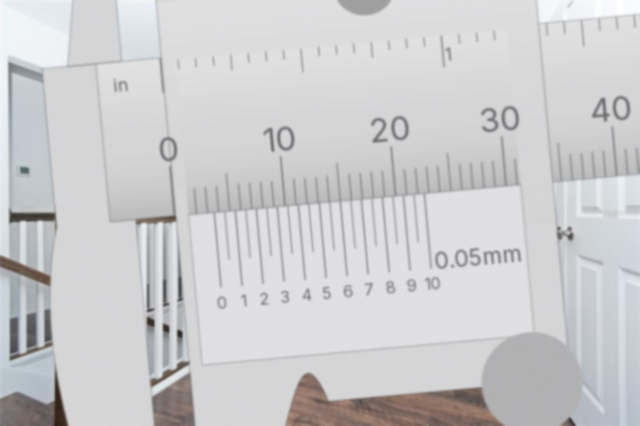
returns 3.6,mm
